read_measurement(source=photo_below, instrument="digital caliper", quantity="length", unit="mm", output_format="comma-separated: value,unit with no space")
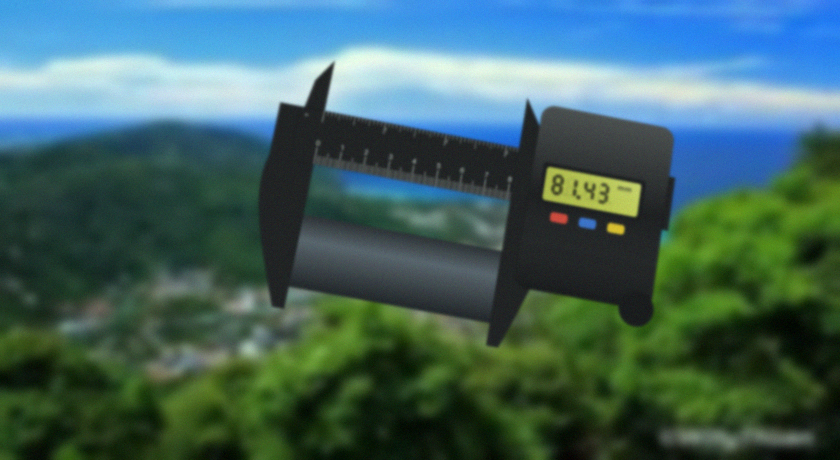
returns 81.43,mm
